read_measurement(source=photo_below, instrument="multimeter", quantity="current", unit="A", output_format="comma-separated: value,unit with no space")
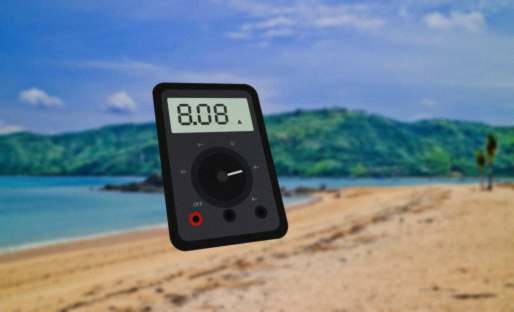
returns 8.08,A
